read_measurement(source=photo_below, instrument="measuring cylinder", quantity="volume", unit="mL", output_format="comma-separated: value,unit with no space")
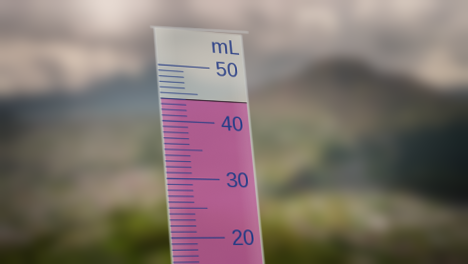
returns 44,mL
